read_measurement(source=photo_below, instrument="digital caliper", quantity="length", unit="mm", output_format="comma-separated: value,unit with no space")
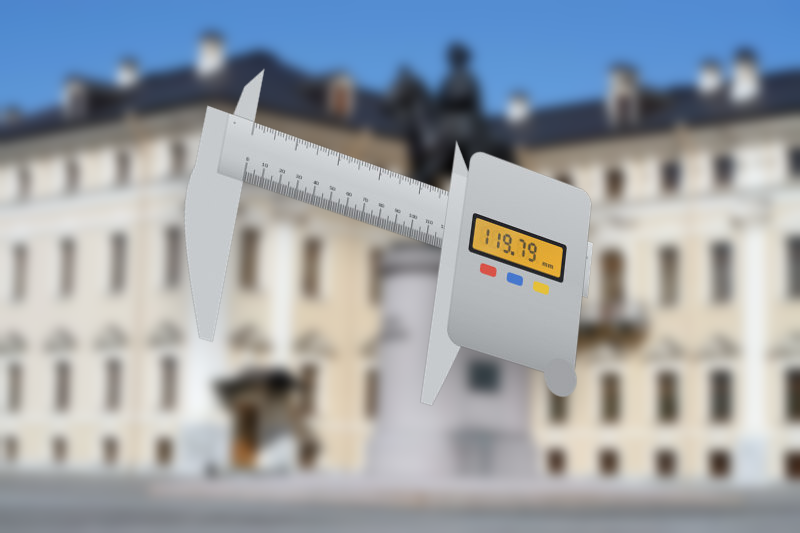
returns 119.79,mm
